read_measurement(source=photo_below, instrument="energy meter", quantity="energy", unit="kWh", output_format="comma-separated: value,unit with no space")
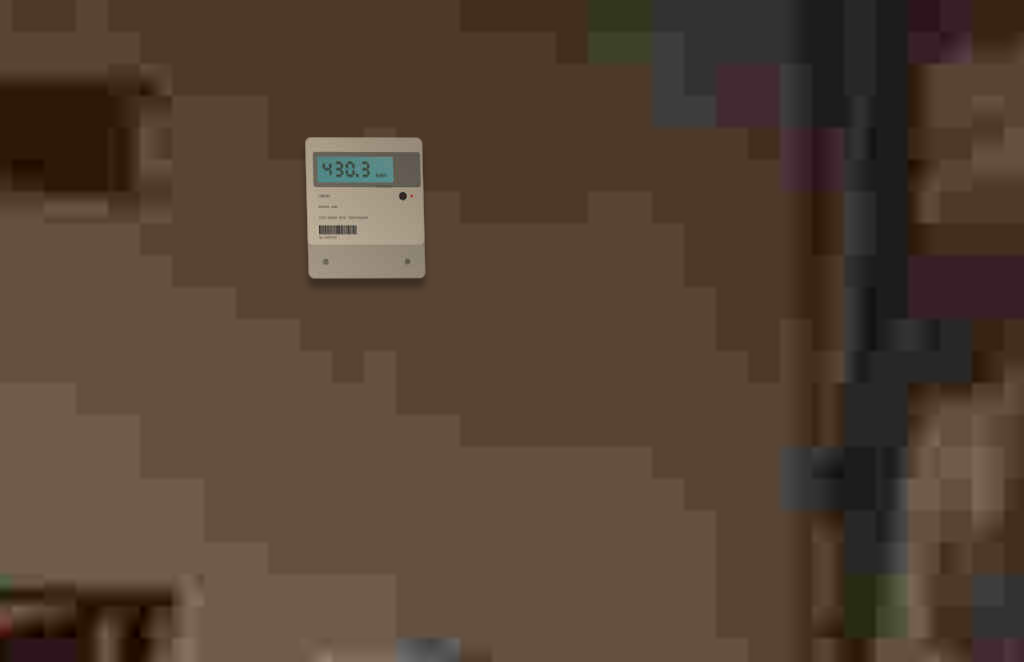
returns 430.3,kWh
